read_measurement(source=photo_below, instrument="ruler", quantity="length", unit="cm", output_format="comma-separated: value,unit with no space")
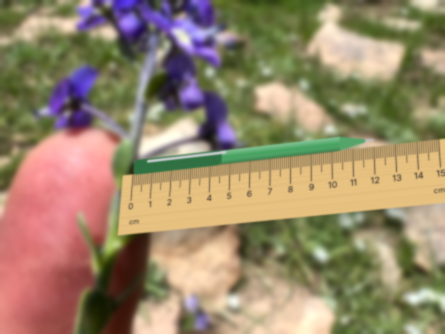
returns 12,cm
